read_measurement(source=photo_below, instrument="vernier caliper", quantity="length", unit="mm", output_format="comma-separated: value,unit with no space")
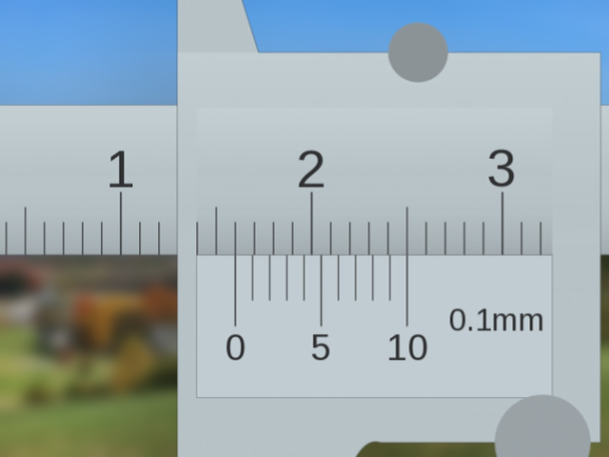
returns 16.0,mm
